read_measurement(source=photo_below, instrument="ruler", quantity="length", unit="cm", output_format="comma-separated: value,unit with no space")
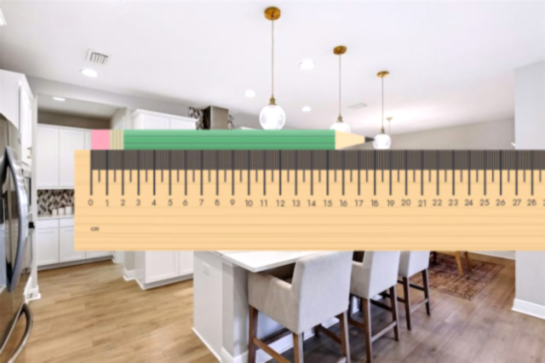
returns 18,cm
